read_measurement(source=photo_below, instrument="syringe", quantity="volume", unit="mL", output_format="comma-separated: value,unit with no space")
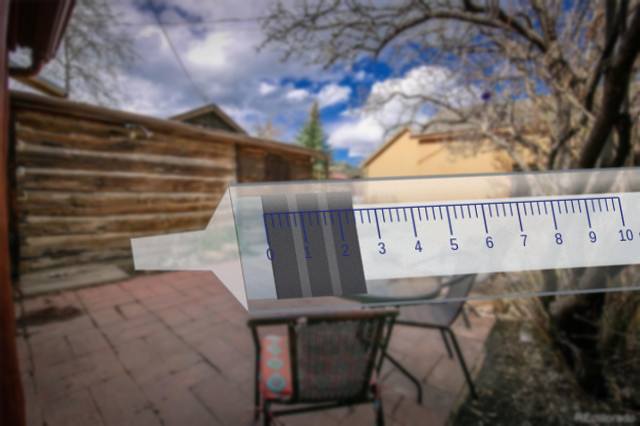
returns 0,mL
